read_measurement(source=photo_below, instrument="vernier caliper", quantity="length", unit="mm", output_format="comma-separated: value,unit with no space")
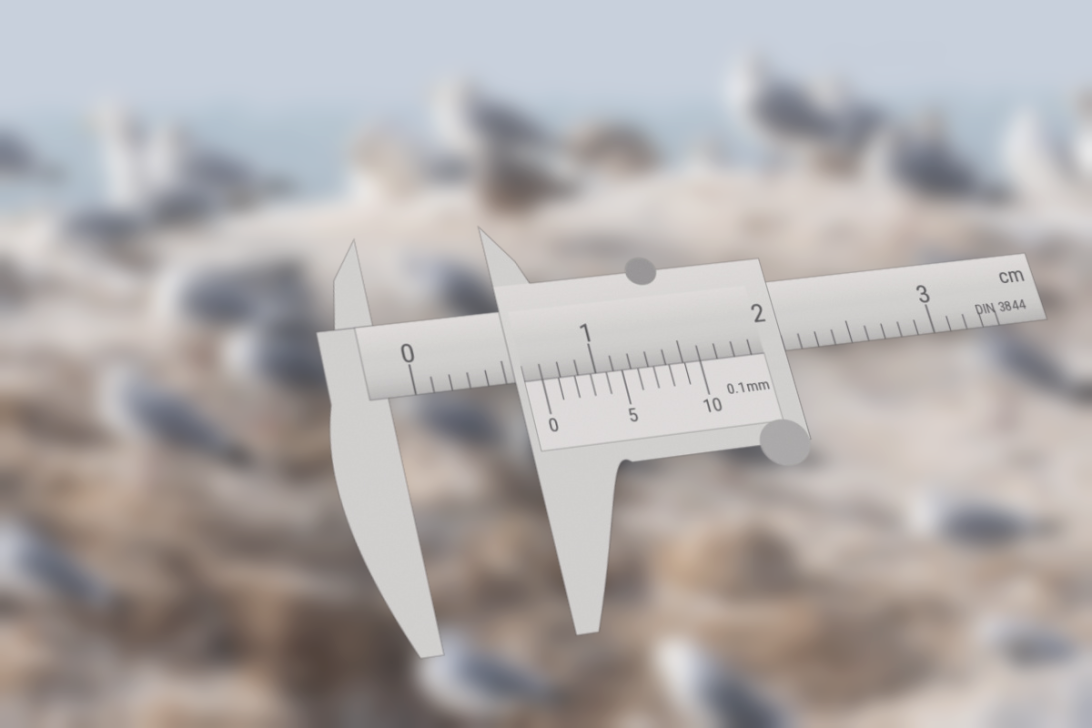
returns 7.0,mm
